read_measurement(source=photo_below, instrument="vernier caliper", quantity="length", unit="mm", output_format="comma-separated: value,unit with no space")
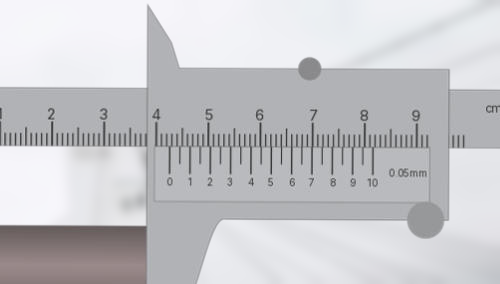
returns 42.6,mm
